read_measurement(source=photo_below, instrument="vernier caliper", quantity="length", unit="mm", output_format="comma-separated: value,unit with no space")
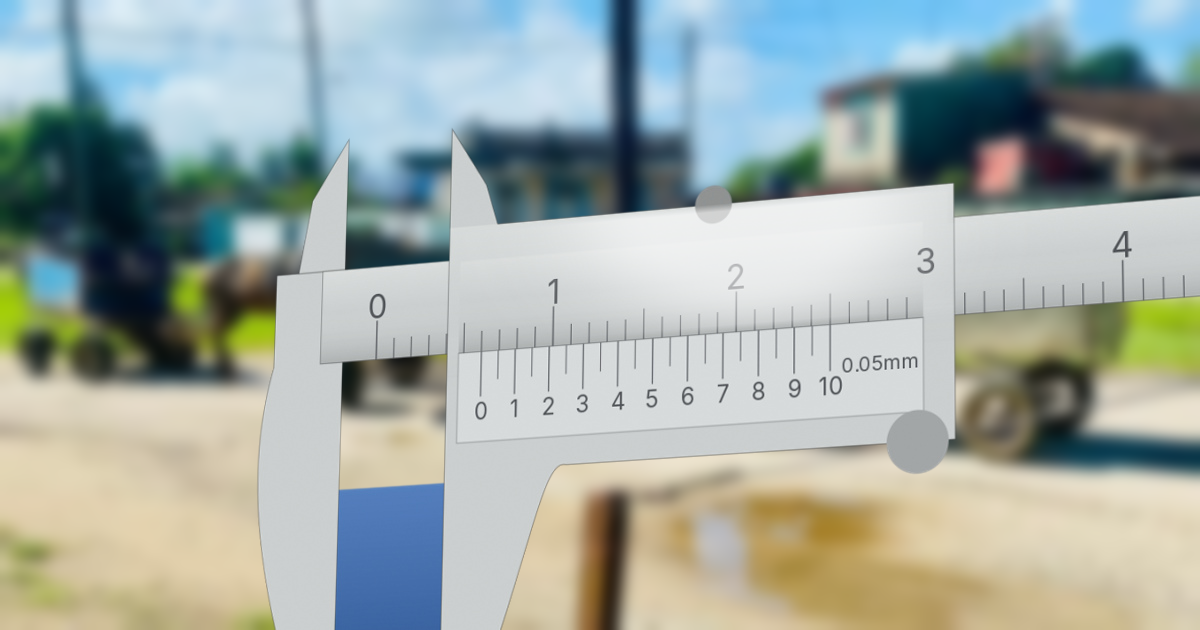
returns 6.0,mm
